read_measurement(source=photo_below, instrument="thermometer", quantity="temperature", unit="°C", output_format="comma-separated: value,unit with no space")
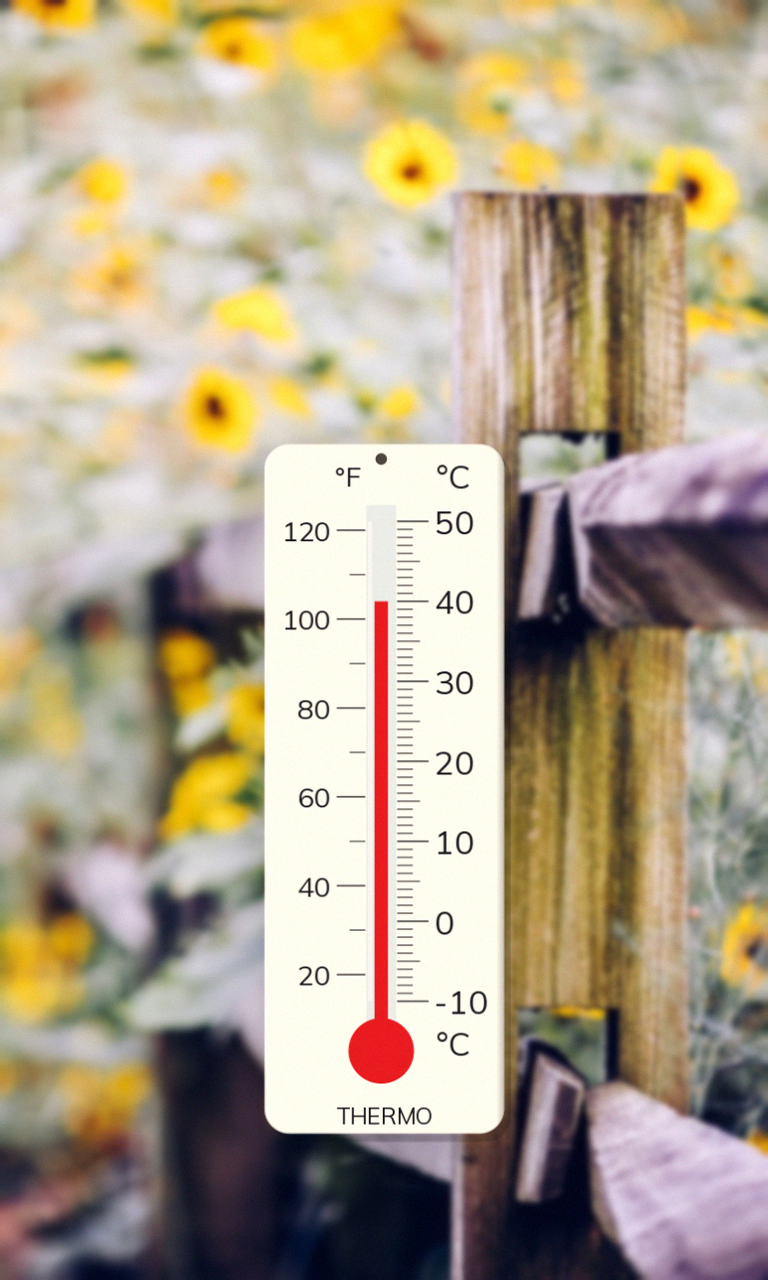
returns 40,°C
